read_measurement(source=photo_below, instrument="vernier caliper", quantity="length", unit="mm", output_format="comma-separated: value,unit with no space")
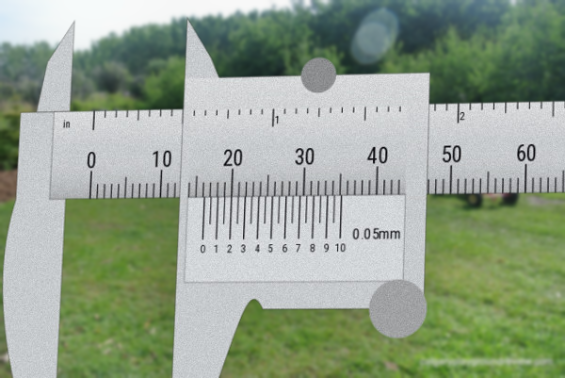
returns 16.2,mm
